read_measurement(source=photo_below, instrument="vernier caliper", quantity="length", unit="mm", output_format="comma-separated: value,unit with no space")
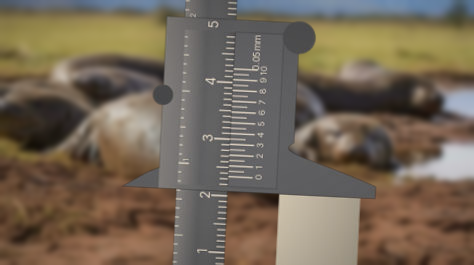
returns 23.4,mm
